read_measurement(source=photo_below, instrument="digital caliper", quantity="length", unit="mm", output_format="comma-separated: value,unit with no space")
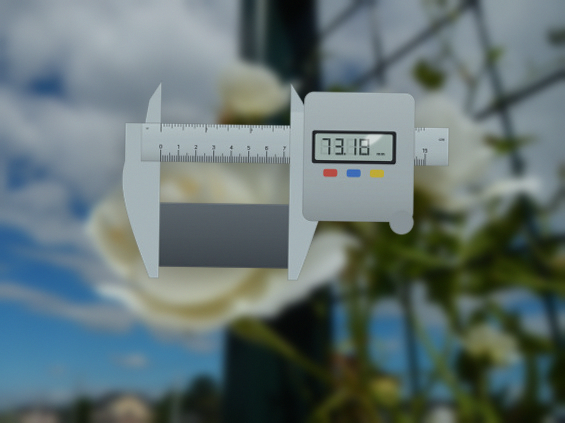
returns 73.18,mm
